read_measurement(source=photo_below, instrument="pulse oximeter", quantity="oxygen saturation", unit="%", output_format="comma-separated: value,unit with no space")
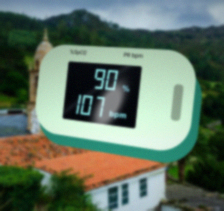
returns 90,%
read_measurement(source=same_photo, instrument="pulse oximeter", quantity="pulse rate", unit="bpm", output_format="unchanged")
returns 107,bpm
